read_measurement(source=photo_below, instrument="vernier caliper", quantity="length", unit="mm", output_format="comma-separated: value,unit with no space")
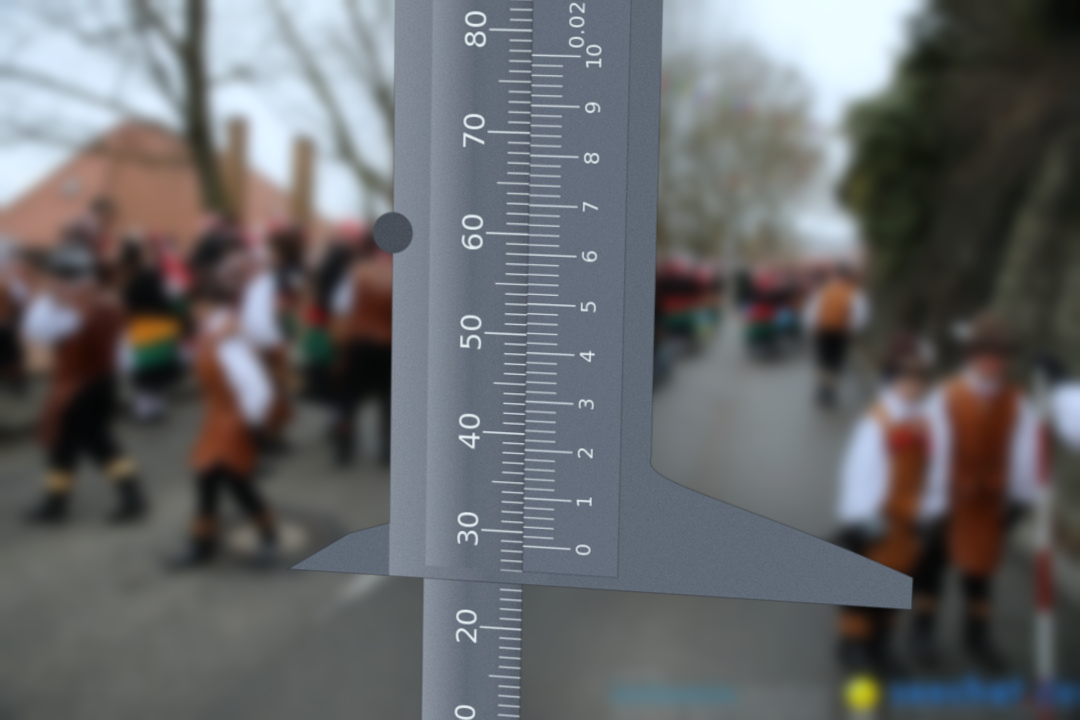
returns 28.6,mm
